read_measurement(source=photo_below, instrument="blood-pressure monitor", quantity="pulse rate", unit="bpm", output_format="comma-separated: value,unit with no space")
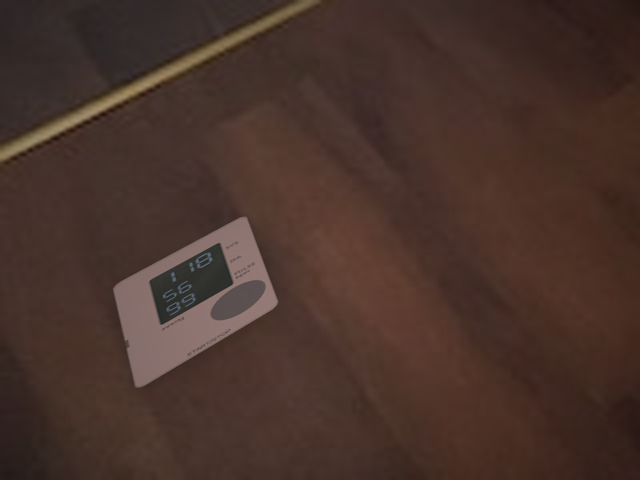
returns 99,bpm
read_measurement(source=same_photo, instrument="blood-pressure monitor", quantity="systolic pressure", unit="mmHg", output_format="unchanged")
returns 118,mmHg
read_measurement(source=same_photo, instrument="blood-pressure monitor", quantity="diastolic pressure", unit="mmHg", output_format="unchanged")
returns 56,mmHg
